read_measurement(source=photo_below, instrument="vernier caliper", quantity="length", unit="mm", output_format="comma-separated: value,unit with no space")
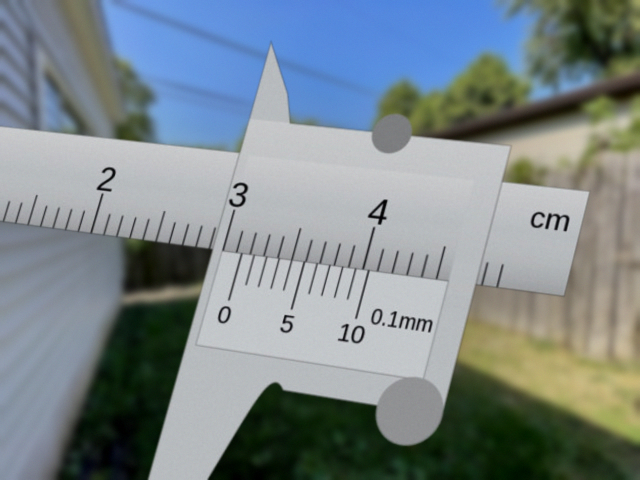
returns 31.4,mm
